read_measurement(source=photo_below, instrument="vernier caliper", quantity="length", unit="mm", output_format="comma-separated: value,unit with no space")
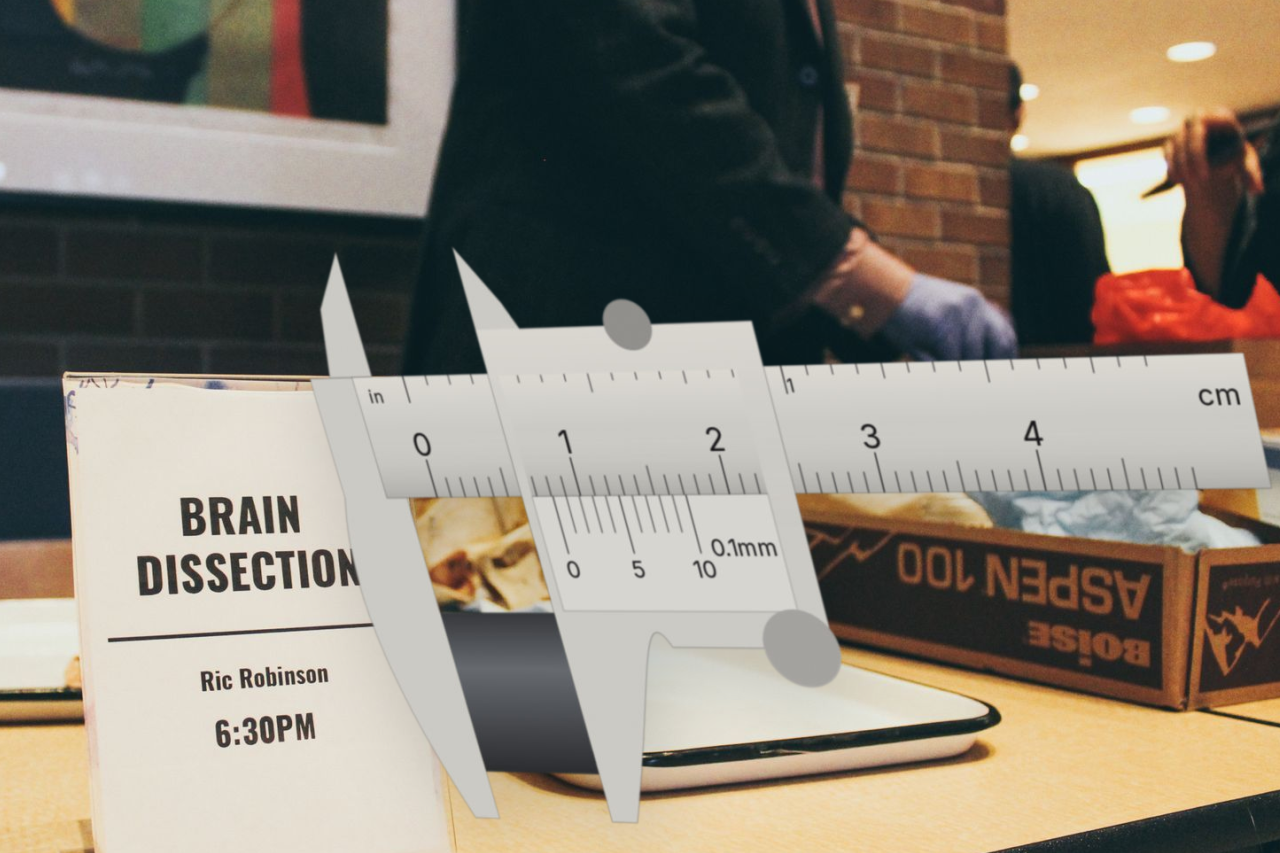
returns 8.1,mm
